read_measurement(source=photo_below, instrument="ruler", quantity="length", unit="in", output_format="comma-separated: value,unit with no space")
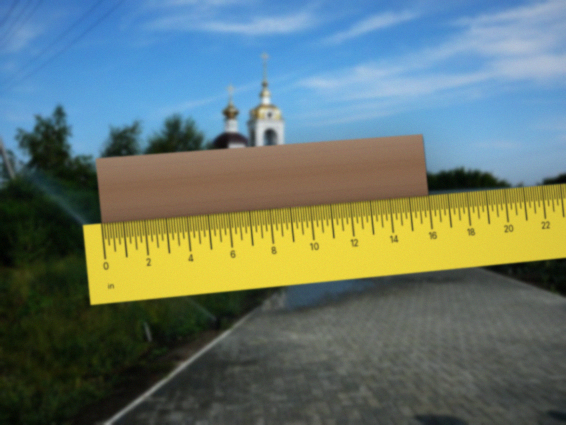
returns 16,in
